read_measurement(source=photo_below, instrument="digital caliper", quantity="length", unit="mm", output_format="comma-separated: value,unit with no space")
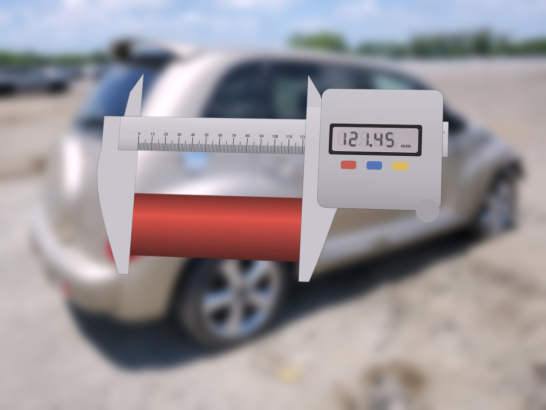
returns 121.45,mm
